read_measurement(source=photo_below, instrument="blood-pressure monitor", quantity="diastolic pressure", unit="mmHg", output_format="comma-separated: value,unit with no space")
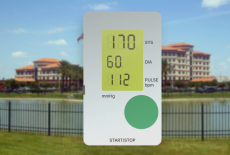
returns 60,mmHg
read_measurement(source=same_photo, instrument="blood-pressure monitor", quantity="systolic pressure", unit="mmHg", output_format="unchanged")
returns 170,mmHg
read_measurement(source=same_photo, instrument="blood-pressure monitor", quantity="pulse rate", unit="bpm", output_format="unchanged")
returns 112,bpm
